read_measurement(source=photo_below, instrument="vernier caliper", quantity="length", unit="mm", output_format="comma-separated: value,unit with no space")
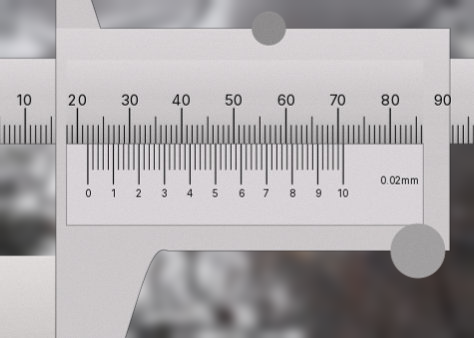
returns 22.0,mm
